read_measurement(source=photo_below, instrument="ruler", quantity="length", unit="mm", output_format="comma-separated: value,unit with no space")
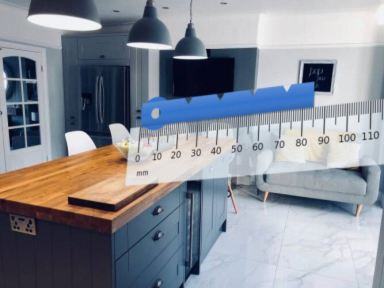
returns 85,mm
